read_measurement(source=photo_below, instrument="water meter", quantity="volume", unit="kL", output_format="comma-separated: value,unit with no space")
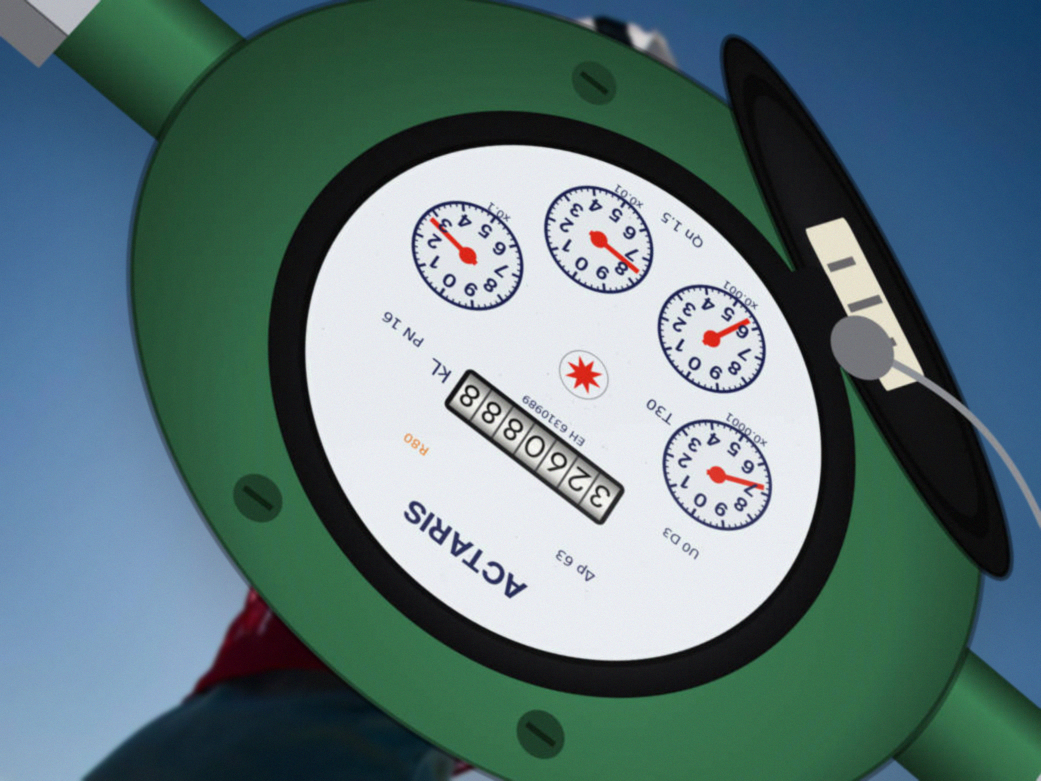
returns 3260888.2756,kL
